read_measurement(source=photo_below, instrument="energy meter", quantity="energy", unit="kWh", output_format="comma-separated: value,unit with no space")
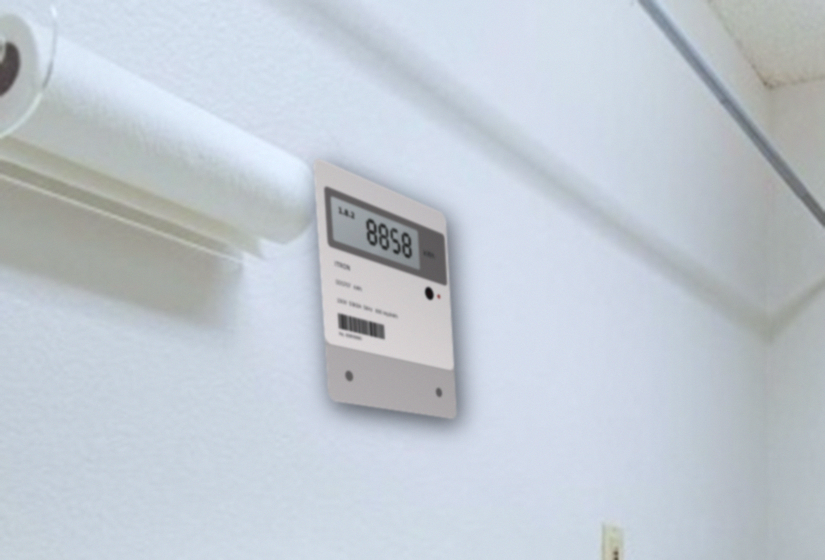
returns 8858,kWh
